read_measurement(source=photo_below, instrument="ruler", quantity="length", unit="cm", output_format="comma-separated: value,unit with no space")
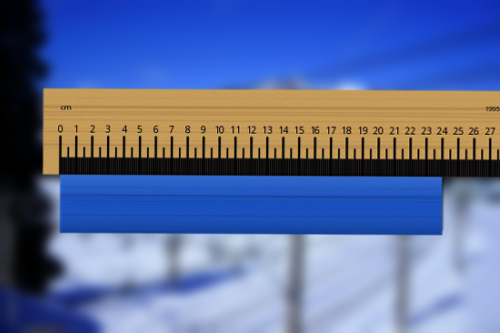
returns 24,cm
